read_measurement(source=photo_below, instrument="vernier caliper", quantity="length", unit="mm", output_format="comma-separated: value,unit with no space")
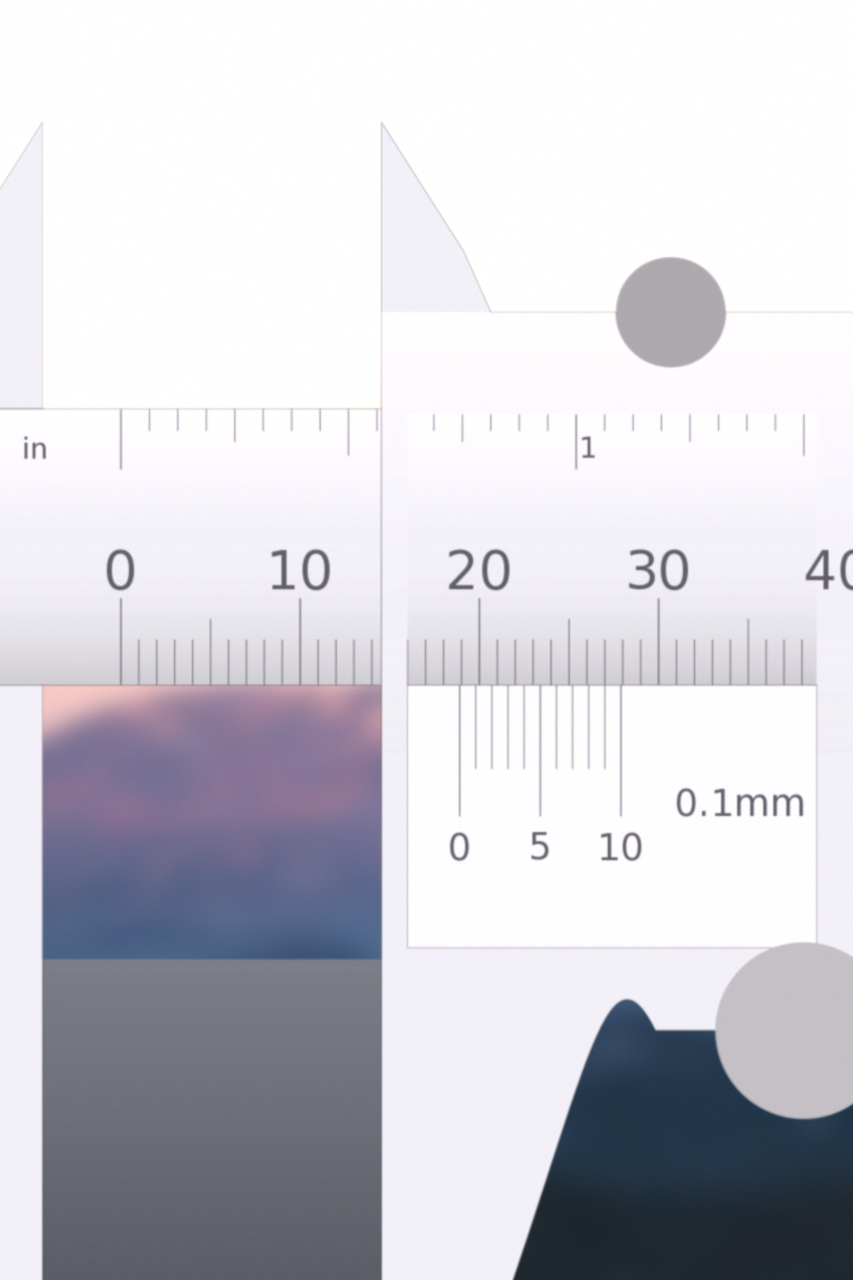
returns 18.9,mm
